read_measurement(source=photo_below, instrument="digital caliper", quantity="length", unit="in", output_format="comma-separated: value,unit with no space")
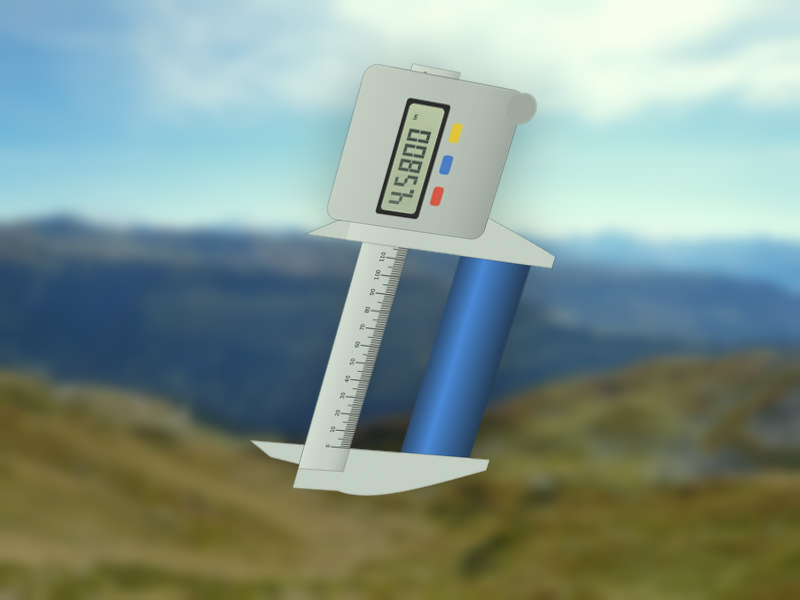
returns 4.5800,in
